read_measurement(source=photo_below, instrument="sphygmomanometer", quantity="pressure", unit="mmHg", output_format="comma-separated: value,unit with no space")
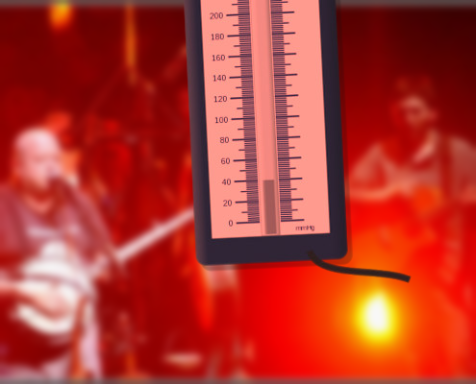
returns 40,mmHg
